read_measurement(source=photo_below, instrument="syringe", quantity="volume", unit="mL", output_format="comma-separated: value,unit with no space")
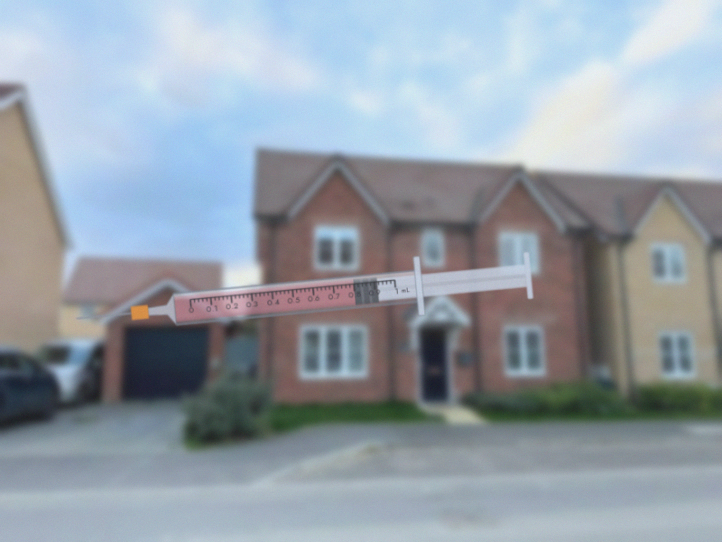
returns 0.8,mL
